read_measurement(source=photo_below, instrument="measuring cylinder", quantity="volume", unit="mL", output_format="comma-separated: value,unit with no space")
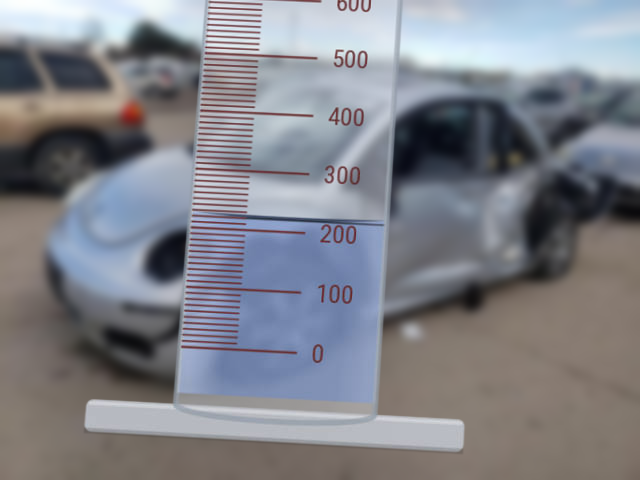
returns 220,mL
